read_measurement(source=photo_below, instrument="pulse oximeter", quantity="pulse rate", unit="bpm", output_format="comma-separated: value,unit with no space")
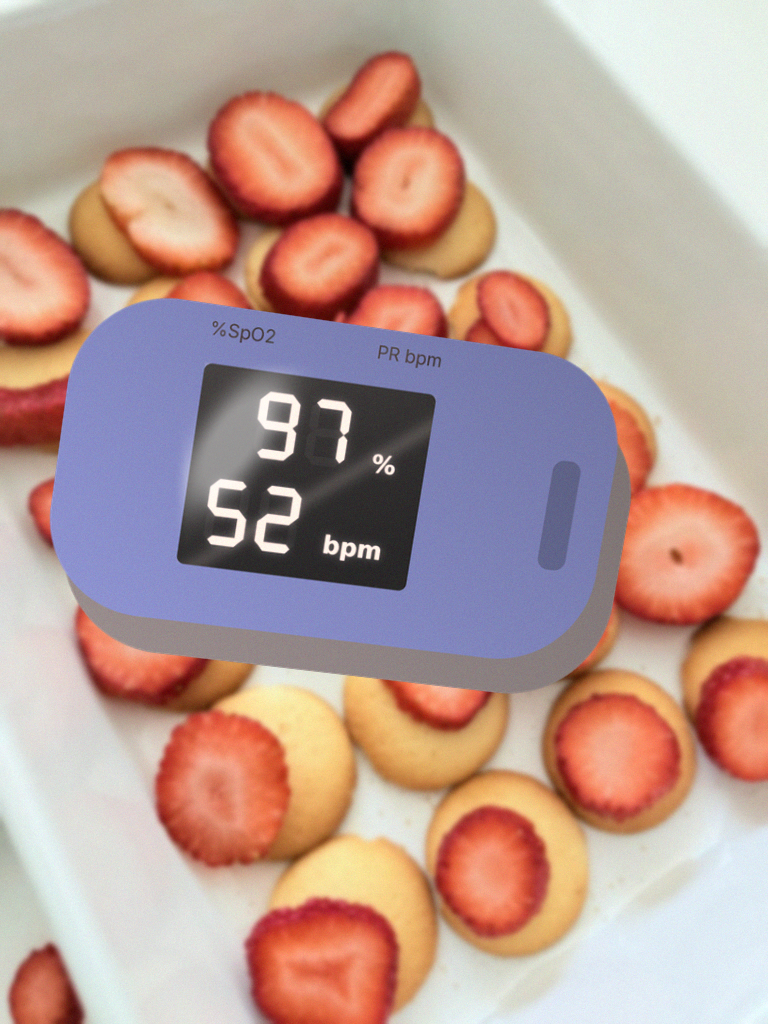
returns 52,bpm
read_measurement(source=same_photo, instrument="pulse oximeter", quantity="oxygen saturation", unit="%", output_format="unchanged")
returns 97,%
